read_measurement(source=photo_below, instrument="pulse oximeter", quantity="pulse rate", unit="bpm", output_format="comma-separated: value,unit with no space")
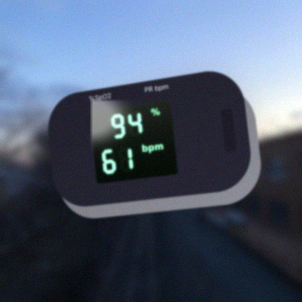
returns 61,bpm
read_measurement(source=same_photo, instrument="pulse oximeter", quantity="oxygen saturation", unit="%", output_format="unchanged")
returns 94,%
